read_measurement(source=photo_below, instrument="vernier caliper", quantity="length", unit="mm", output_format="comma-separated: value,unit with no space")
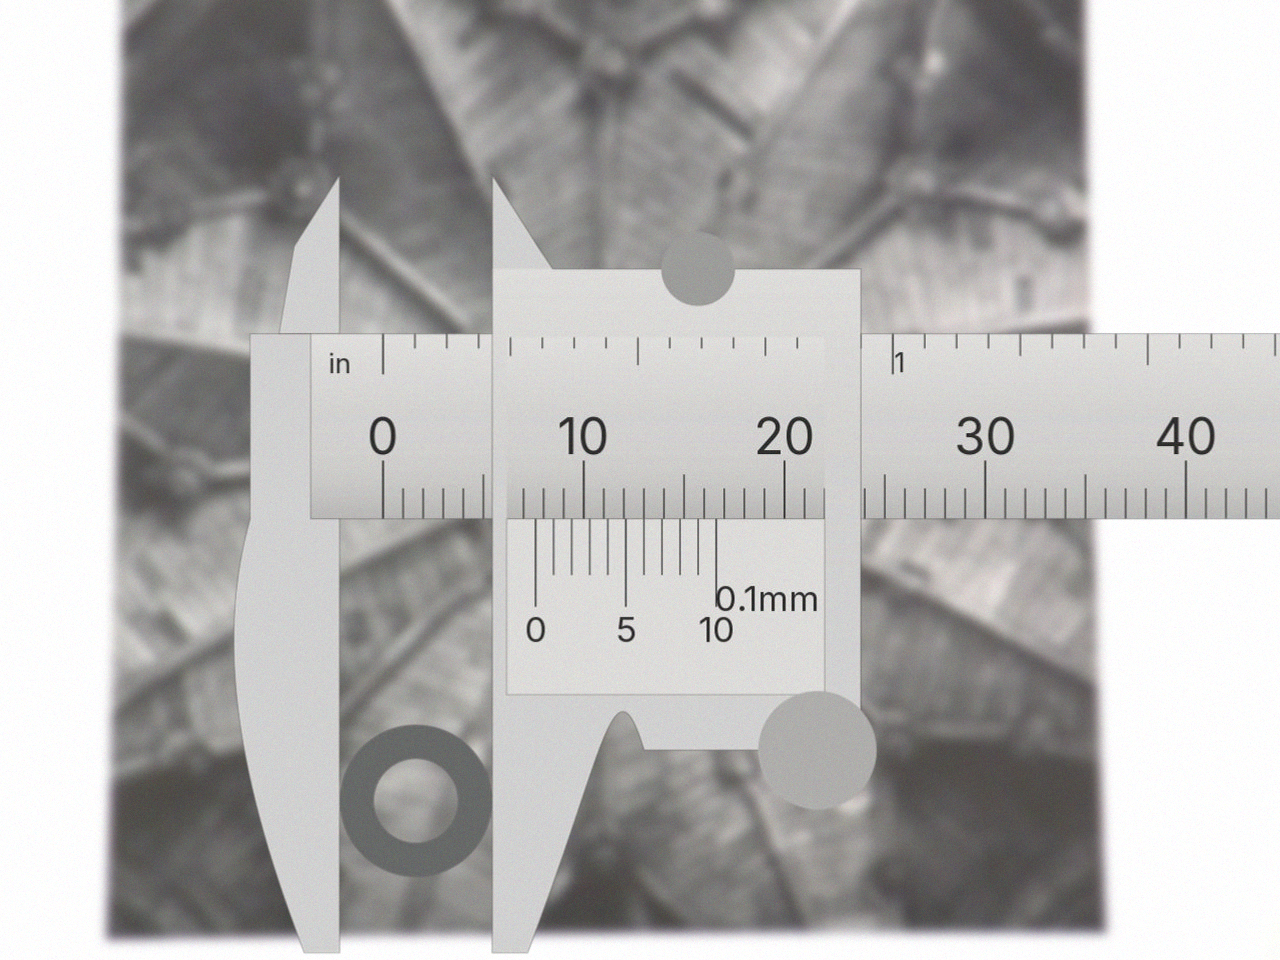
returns 7.6,mm
